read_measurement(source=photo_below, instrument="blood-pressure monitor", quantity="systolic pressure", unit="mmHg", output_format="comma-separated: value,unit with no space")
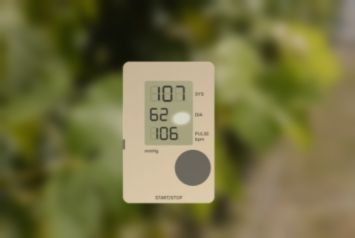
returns 107,mmHg
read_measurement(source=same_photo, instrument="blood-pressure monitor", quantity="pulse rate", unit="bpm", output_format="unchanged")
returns 106,bpm
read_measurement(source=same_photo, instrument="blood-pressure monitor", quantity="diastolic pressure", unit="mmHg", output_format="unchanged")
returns 62,mmHg
